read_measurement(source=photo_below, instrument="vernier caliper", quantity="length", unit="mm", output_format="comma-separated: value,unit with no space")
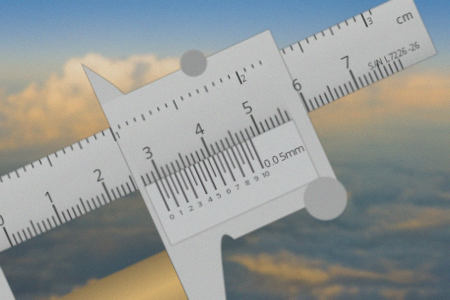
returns 29.0,mm
